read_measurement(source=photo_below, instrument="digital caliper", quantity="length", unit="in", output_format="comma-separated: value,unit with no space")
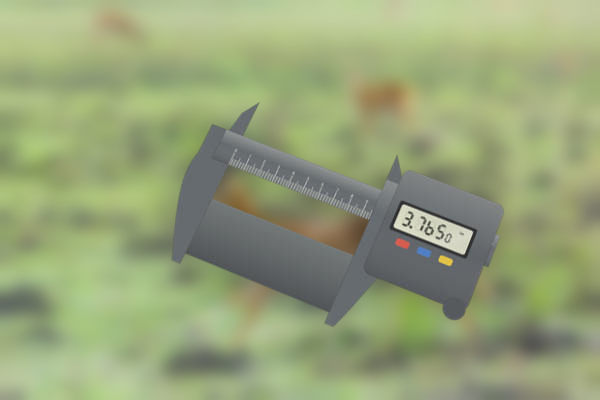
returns 3.7650,in
